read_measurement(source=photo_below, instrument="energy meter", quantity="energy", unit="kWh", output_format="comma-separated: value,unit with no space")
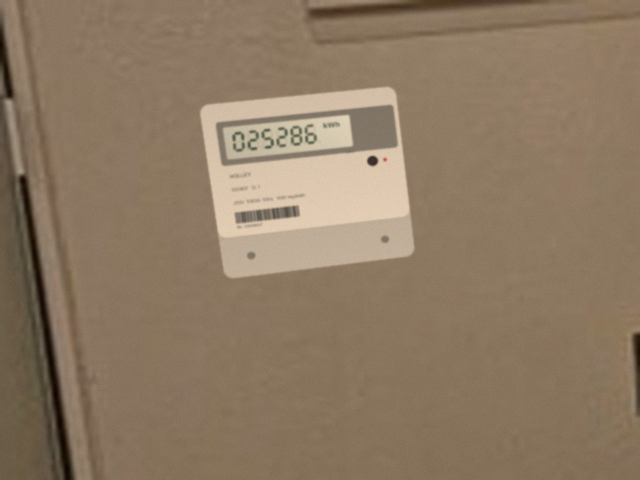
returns 25286,kWh
